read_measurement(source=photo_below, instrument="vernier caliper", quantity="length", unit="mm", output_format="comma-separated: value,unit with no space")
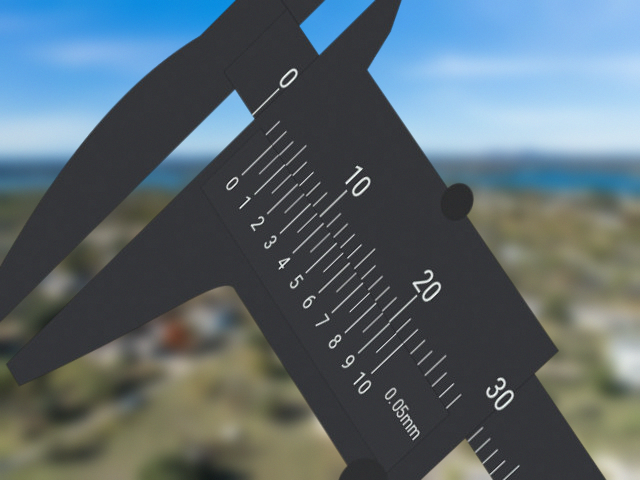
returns 3.0,mm
